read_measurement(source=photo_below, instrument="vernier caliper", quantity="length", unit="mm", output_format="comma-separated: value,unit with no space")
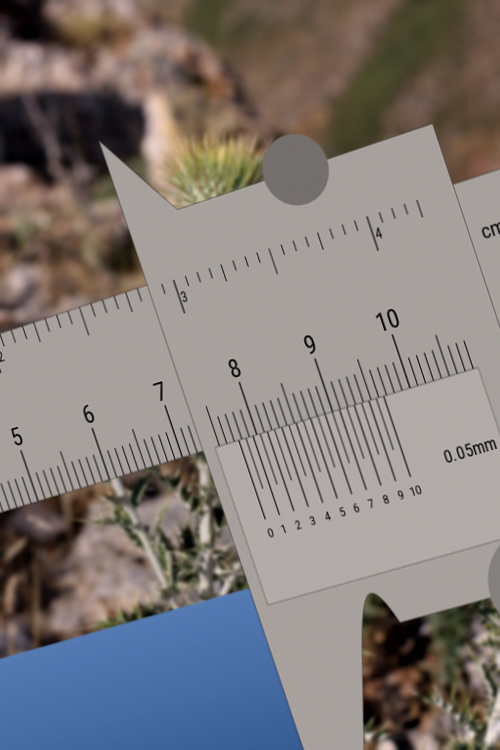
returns 77.6,mm
